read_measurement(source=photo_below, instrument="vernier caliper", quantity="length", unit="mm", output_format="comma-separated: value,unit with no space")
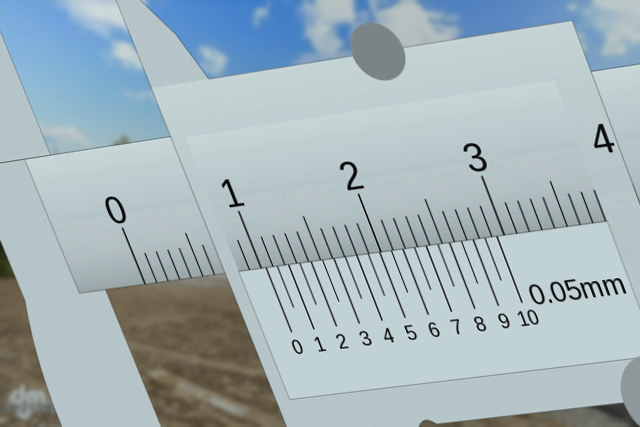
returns 10.4,mm
